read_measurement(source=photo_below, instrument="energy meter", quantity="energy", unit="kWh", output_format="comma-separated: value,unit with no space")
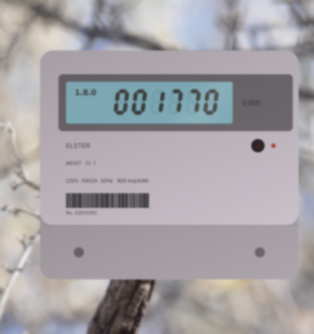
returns 1770,kWh
